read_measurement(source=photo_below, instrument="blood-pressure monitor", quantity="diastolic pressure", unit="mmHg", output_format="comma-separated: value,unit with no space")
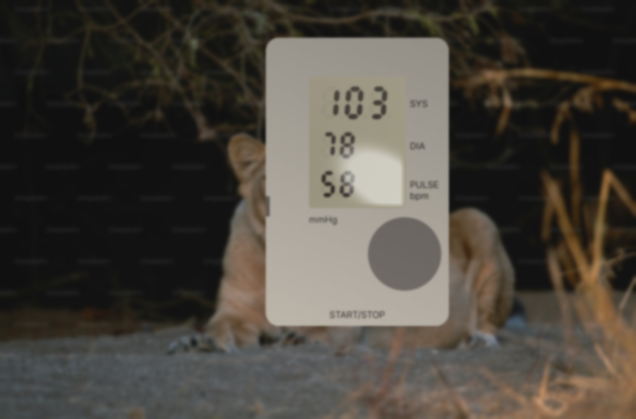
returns 78,mmHg
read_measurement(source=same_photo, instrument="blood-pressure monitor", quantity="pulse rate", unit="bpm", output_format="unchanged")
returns 58,bpm
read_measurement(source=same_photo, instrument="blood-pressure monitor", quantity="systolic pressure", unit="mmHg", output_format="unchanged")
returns 103,mmHg
